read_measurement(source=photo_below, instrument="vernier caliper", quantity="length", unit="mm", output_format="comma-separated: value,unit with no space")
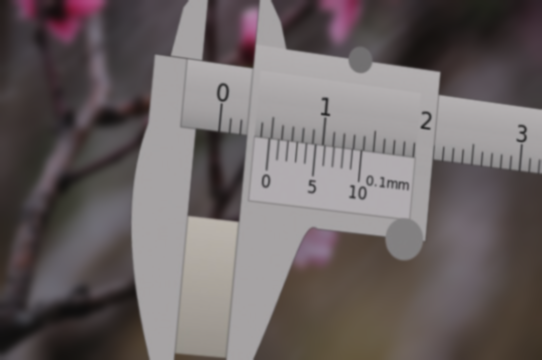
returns 4.8,mm
